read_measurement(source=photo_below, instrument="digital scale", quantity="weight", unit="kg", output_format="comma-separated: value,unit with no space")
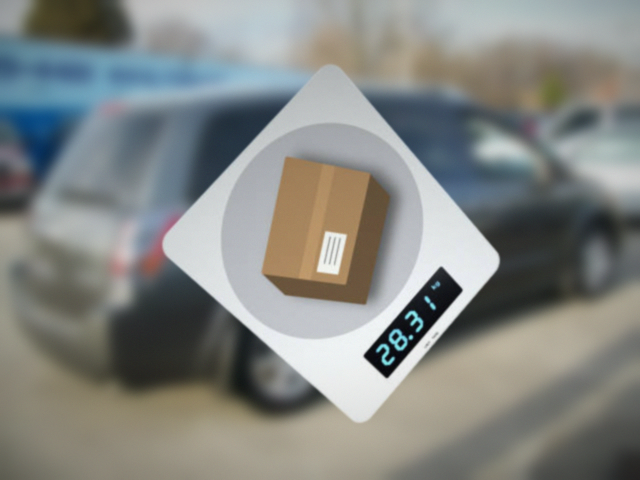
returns 28.31,kg
